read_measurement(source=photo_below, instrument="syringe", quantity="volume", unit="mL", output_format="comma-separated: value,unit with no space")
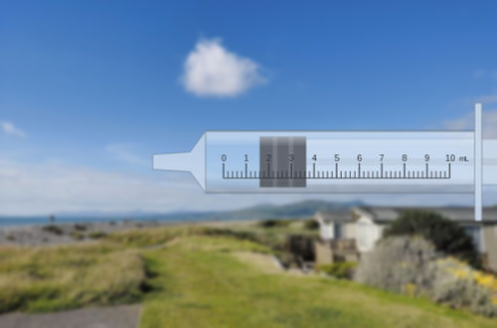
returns 1.6,mL
